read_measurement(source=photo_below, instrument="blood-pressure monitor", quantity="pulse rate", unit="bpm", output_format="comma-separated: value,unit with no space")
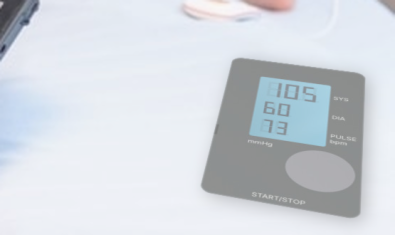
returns 73,bpm
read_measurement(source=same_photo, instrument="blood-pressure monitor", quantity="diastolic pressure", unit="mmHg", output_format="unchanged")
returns 60,mmHg
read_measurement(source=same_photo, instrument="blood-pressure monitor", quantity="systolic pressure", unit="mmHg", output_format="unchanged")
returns 105,mmHg
